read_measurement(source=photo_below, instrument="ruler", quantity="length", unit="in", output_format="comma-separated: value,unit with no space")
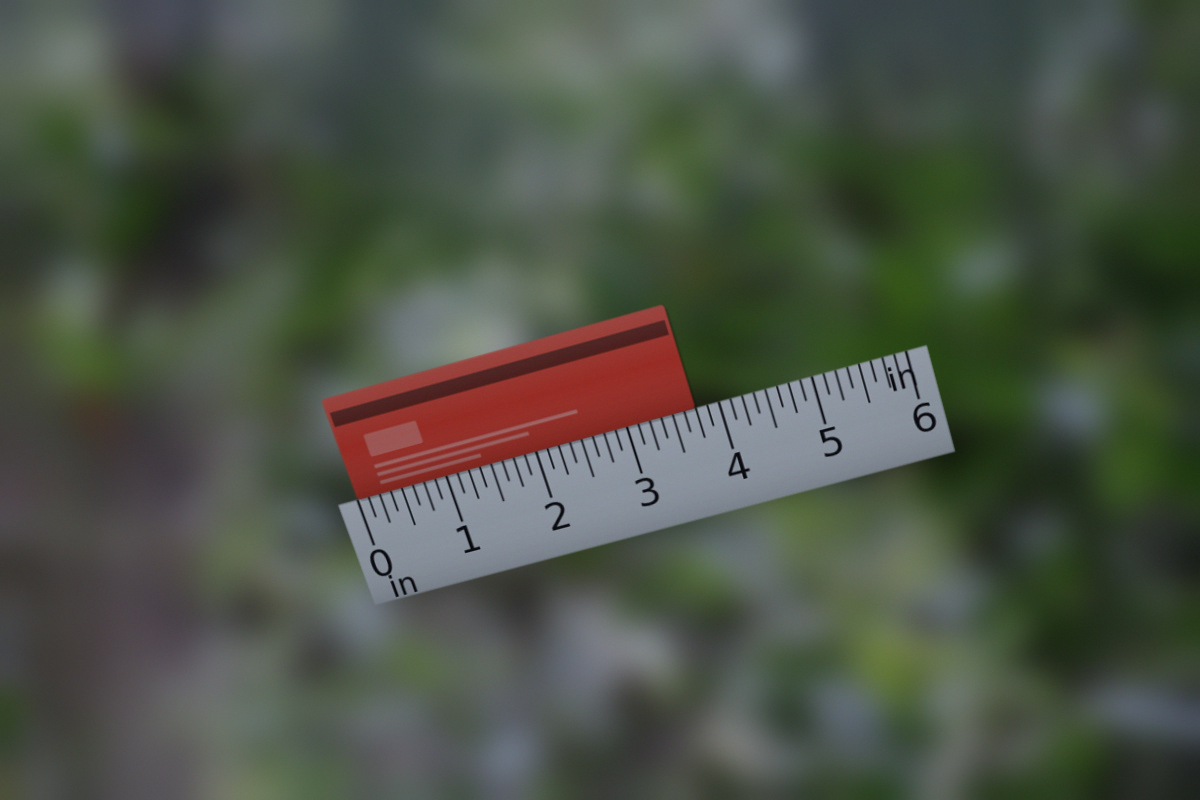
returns 3.75,in
